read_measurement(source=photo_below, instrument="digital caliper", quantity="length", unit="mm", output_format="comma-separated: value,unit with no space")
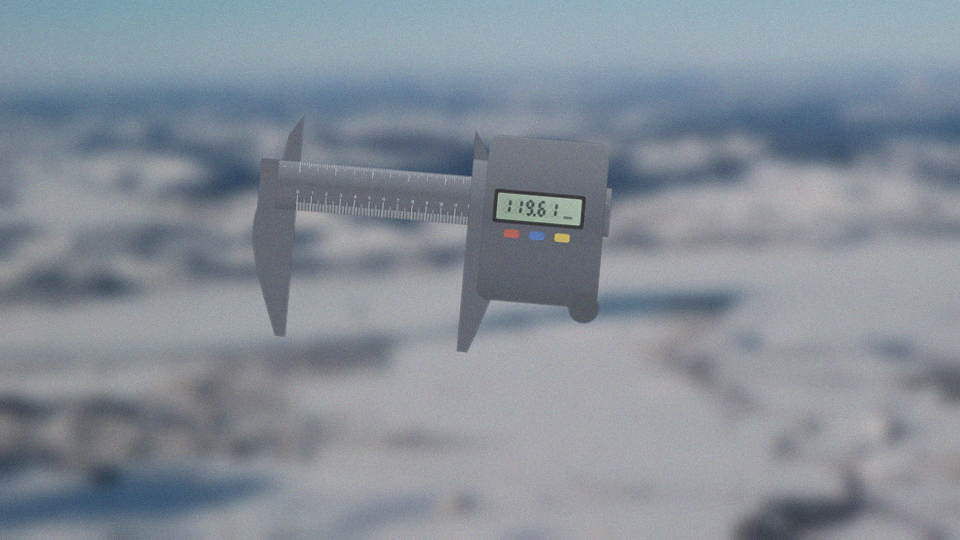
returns 119.61,mm
